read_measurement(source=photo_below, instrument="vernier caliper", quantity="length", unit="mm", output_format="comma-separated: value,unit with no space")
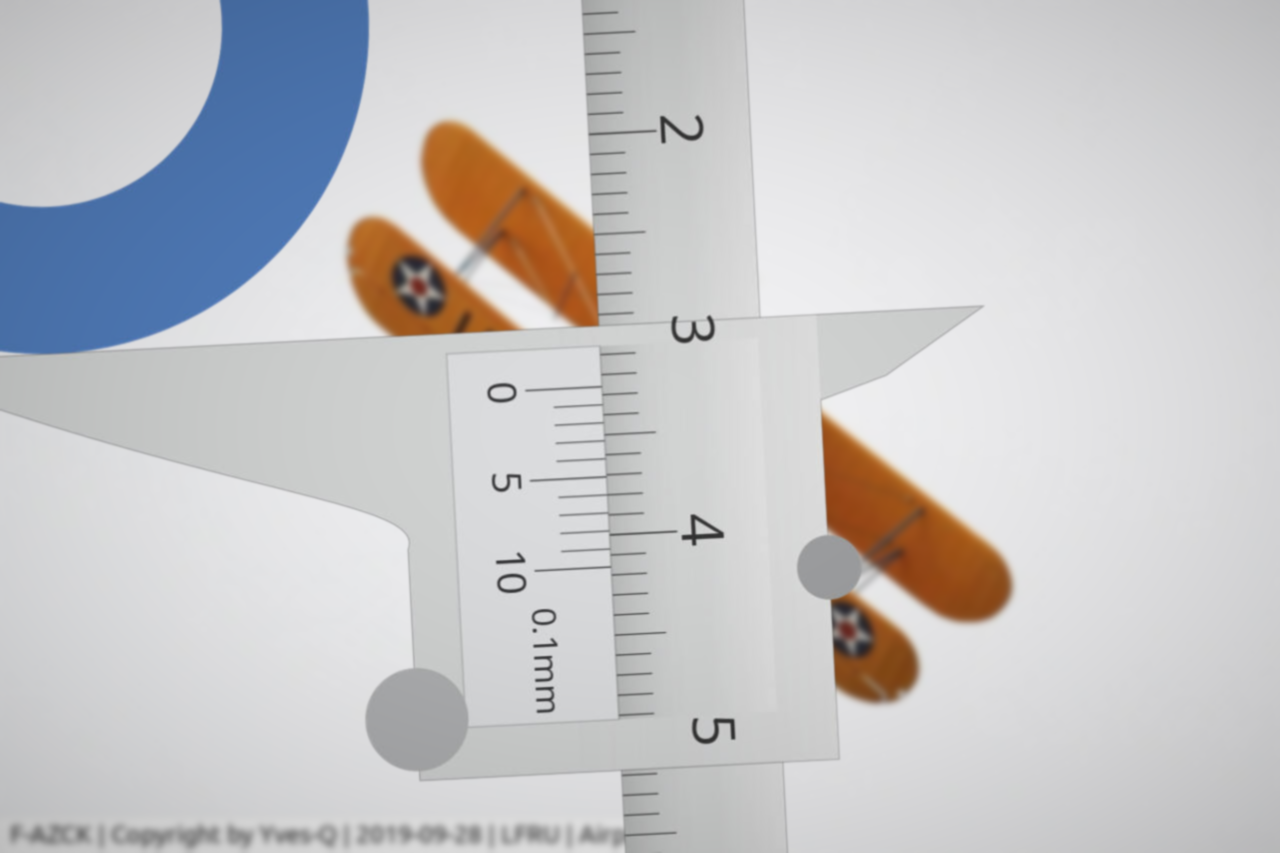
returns 32.6,mm
